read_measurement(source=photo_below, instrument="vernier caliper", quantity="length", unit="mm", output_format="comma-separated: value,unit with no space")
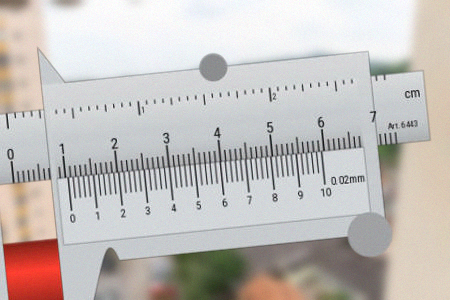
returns 10.5,mm
